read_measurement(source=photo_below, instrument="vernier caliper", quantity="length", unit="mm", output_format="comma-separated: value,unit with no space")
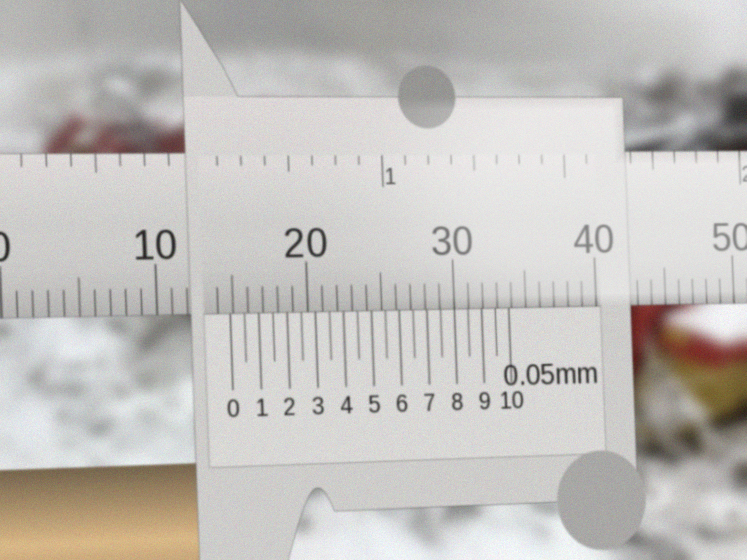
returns 14.8,mm
